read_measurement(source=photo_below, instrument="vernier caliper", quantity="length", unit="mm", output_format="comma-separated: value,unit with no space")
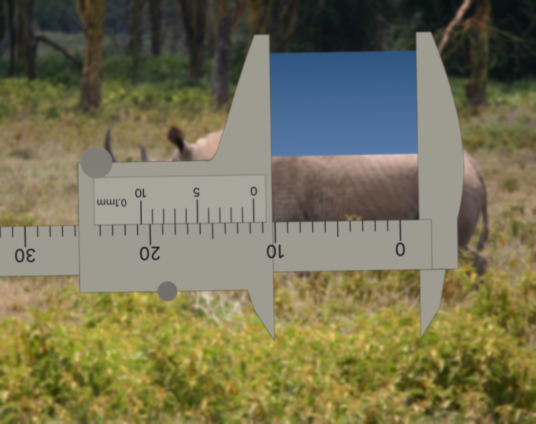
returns 11.7,mm
